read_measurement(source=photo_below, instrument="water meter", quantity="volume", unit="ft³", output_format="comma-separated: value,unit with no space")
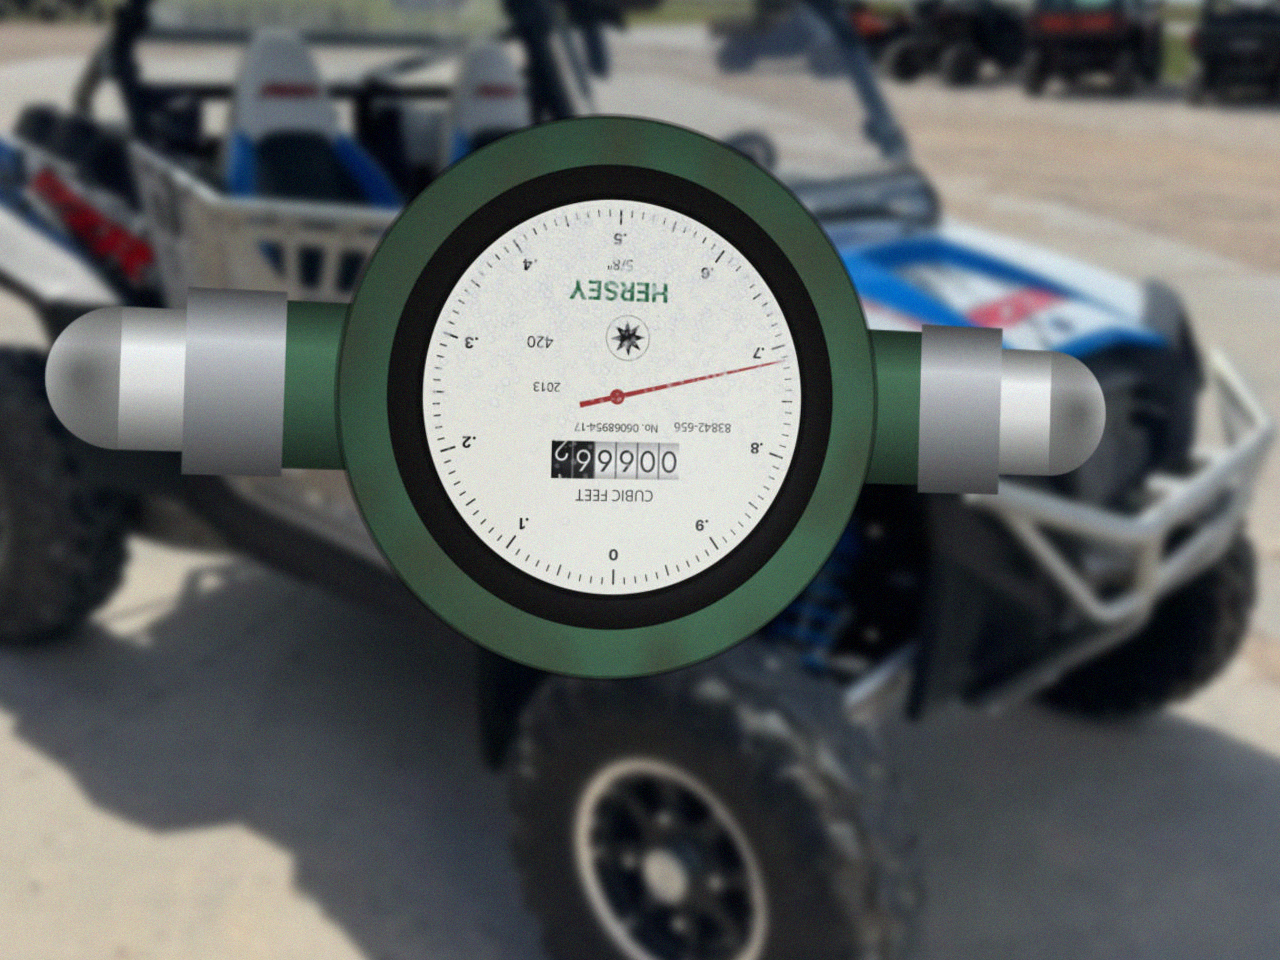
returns 6661.71,ft³
